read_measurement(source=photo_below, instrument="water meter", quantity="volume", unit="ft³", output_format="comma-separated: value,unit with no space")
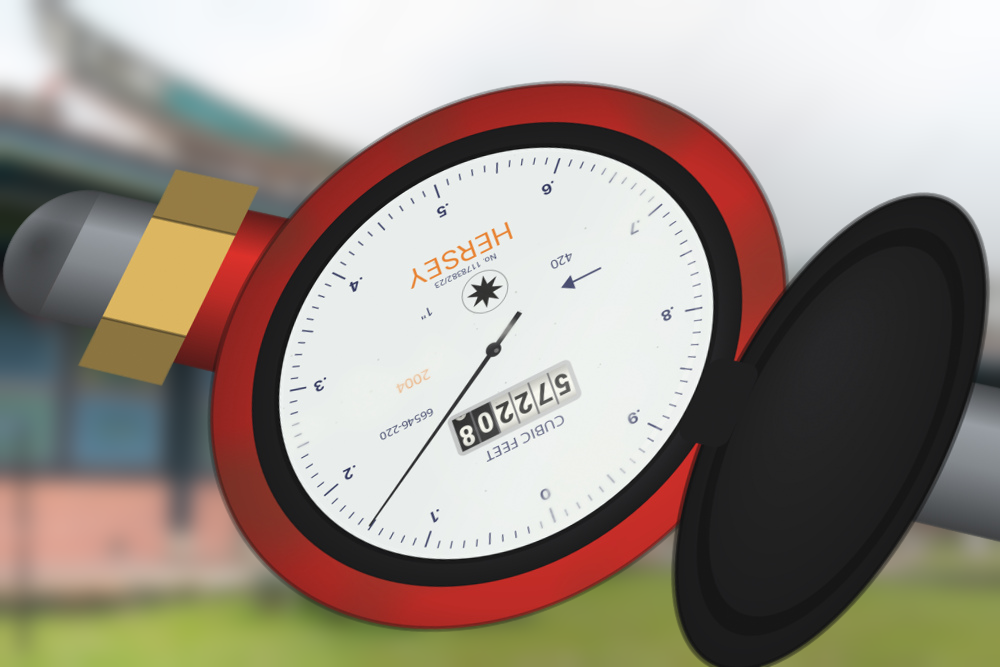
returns 572208.15,ft³
